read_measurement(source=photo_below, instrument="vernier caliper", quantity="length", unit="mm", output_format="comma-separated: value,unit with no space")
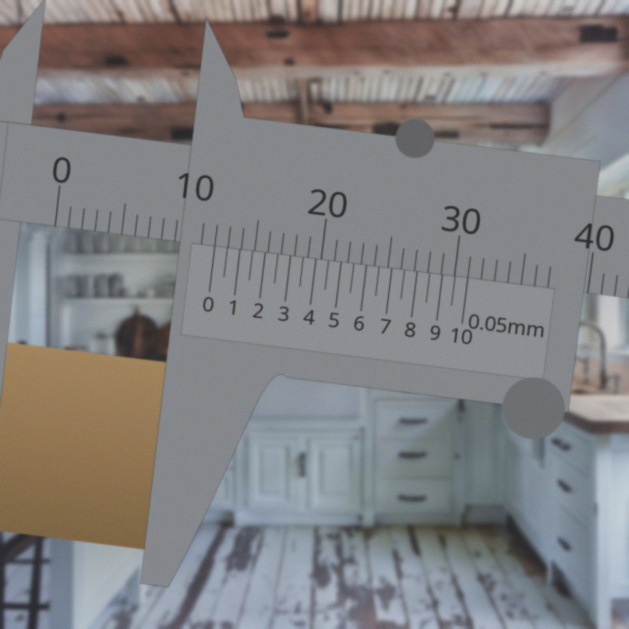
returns 12.0,mm
